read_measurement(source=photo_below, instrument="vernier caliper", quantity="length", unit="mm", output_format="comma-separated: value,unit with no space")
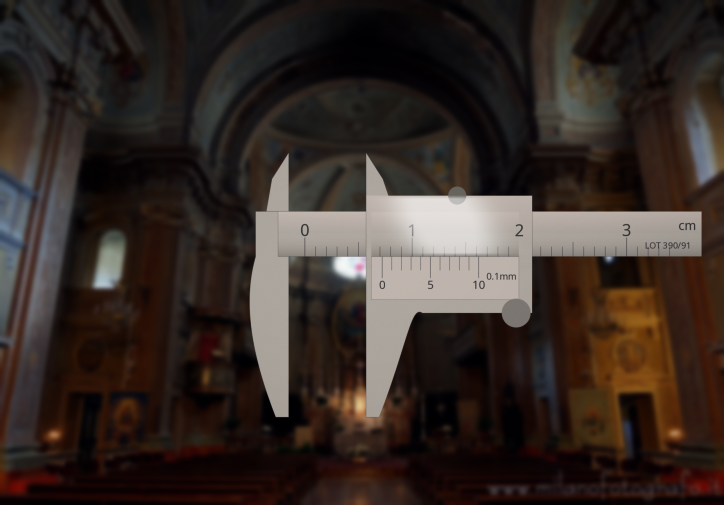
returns 7.2,mm
